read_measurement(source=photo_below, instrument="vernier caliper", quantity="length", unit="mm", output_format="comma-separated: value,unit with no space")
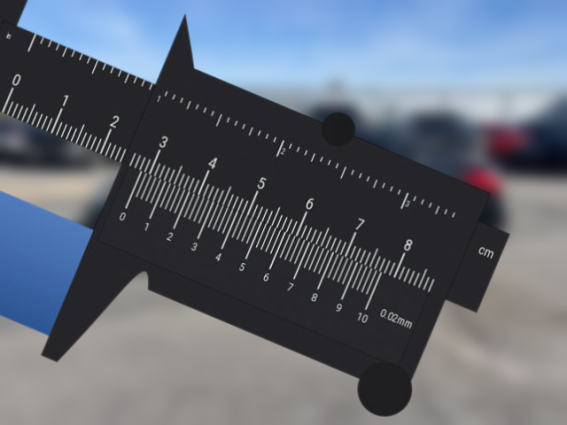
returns 28.4,mm
